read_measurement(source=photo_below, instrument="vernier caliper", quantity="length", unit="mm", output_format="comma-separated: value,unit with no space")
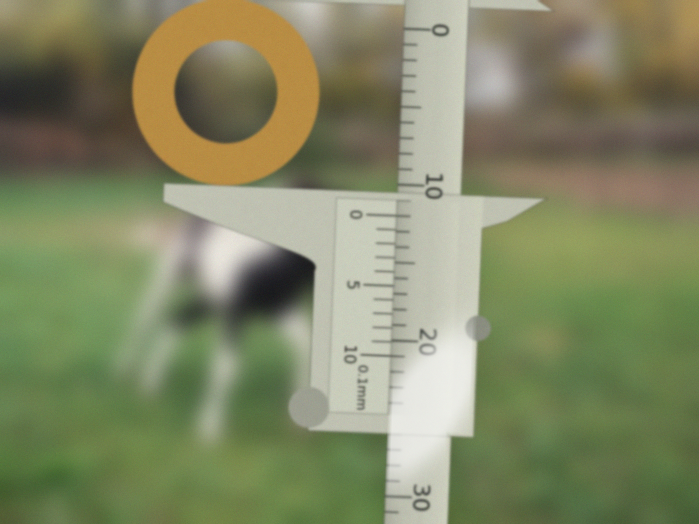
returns 12.0,mm
